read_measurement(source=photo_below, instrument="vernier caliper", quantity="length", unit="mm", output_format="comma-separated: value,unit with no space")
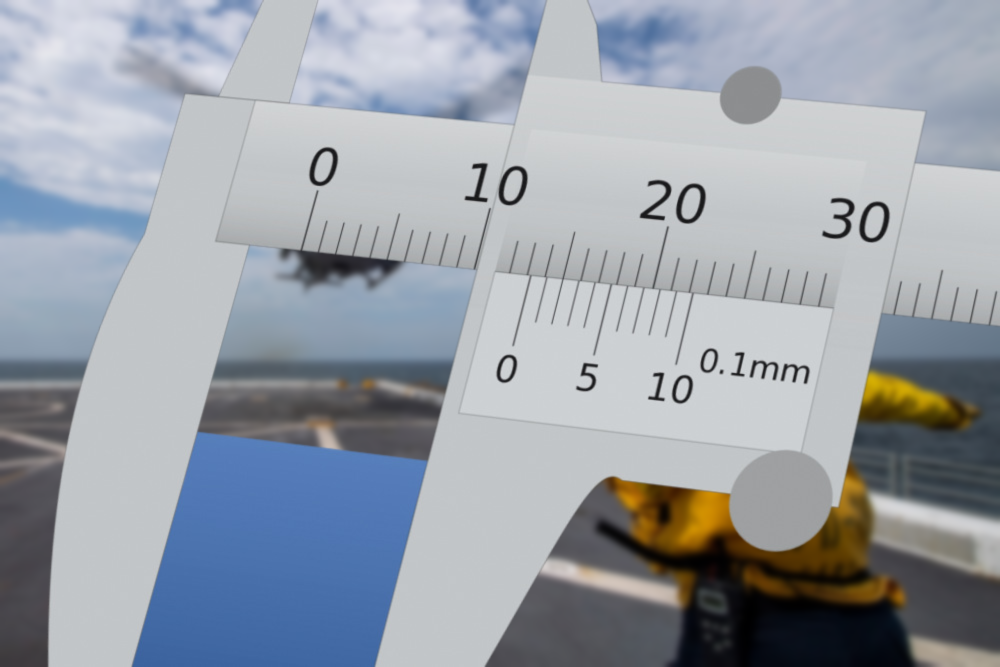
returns 13.2,mm
